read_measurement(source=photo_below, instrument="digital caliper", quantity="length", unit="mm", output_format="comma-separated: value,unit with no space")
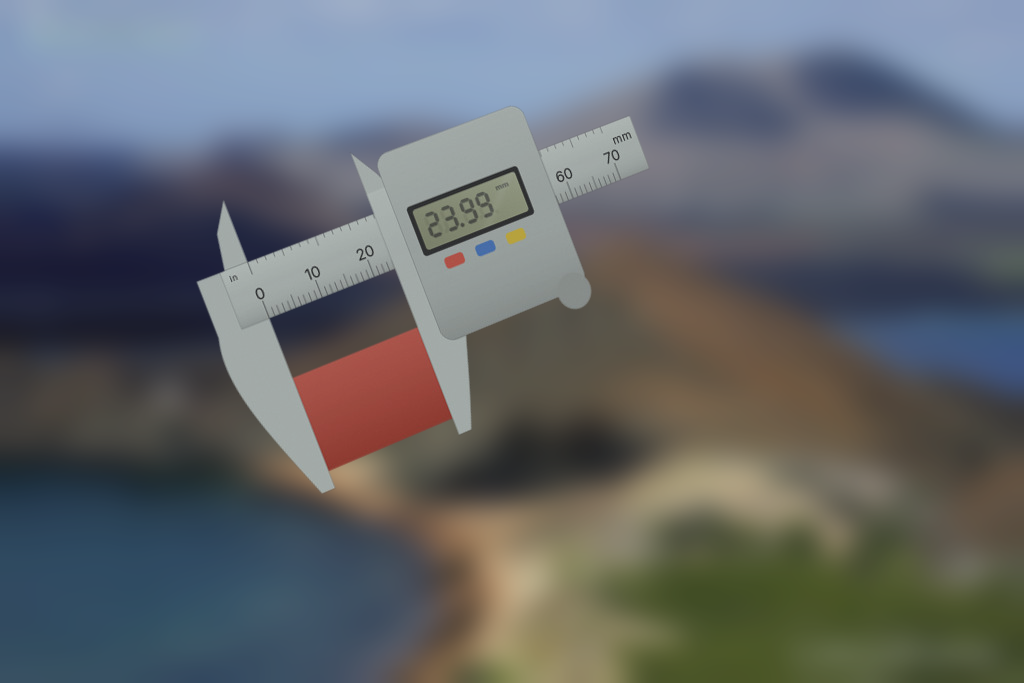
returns 23.99,mm
